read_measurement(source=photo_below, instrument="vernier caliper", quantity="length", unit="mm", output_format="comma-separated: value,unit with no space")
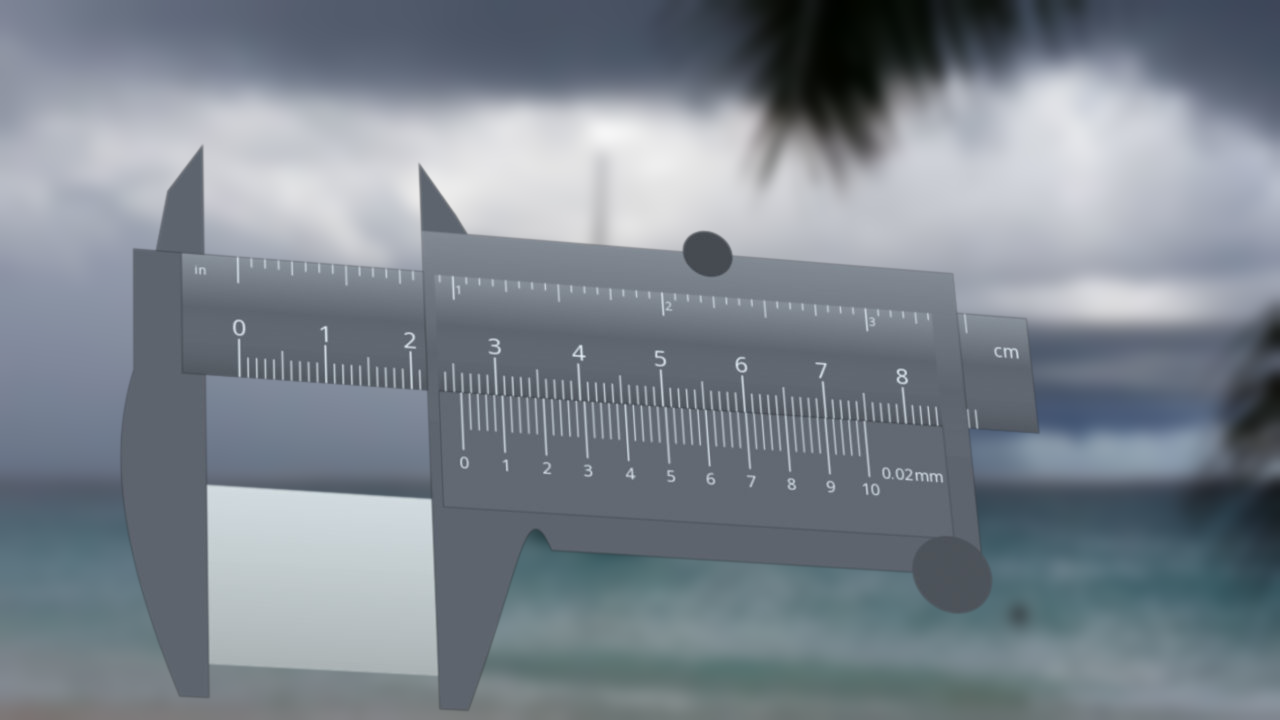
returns 25.8,mm
